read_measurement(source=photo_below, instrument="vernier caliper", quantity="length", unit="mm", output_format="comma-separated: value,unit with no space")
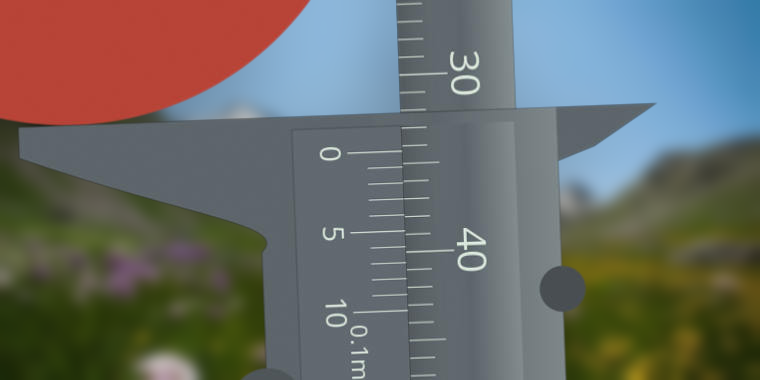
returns 34.3,mm
